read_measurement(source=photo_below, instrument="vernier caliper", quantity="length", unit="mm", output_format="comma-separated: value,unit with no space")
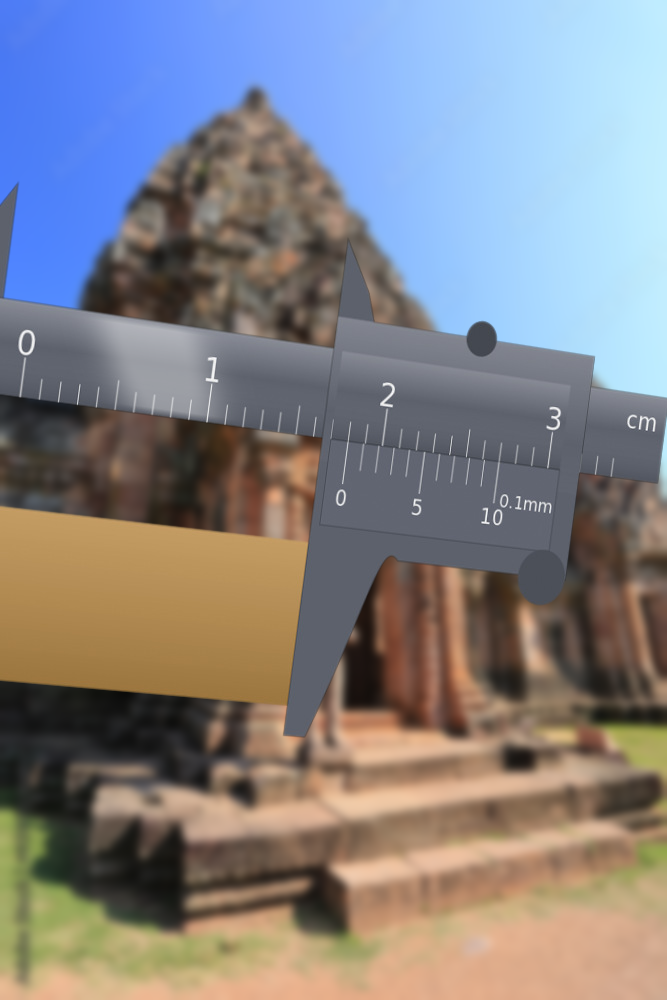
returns 18.0,mm
